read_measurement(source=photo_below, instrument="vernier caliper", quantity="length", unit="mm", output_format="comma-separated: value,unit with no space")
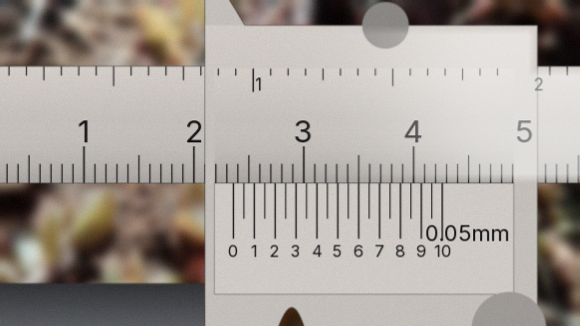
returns 23.6,mm
